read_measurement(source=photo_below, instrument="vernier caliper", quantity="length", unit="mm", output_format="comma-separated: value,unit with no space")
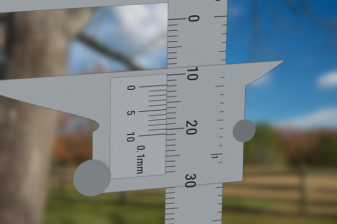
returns 11.8,mm
